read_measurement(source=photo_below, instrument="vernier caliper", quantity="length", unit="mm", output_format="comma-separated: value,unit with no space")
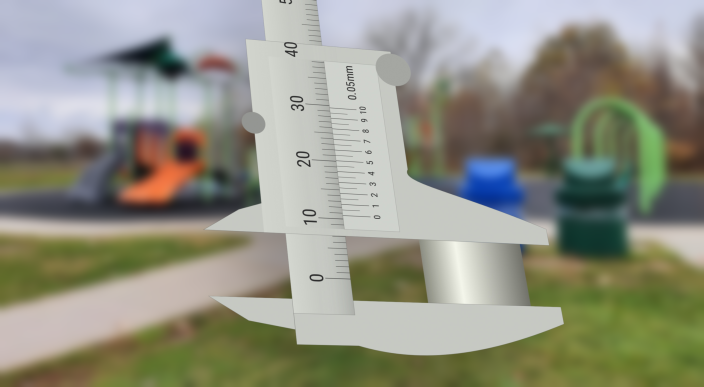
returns 10.6,mm
